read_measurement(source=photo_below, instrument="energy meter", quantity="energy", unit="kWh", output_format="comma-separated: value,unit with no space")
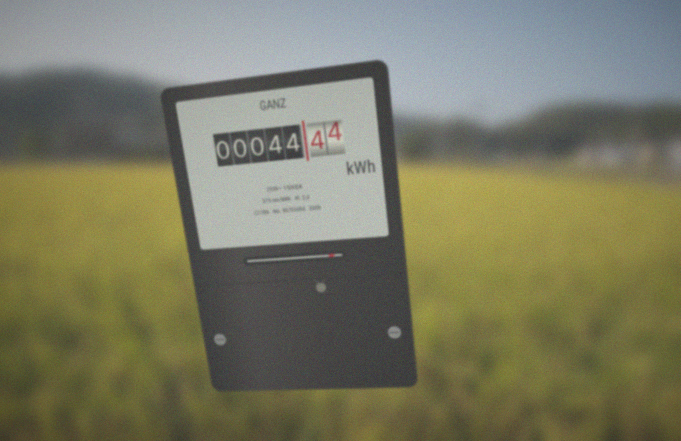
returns 44.44,kWh
